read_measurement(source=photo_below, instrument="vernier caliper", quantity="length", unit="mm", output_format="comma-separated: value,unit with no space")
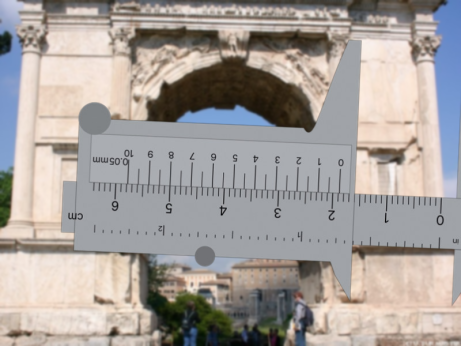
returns 18.8,mm
